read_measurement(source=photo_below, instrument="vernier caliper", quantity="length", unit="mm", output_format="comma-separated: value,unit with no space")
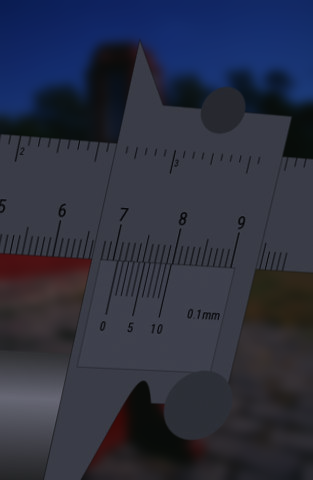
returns 70.8,mm
